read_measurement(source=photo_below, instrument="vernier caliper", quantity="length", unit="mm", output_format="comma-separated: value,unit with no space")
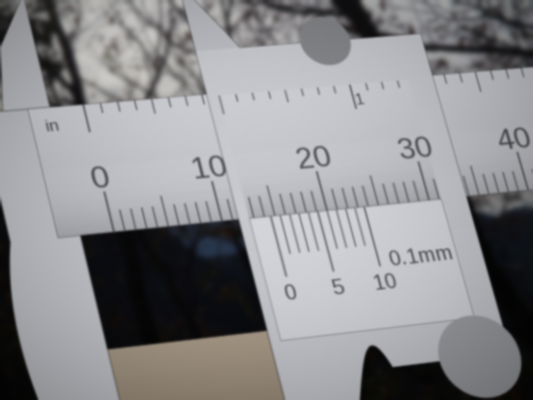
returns 14.6,mm
